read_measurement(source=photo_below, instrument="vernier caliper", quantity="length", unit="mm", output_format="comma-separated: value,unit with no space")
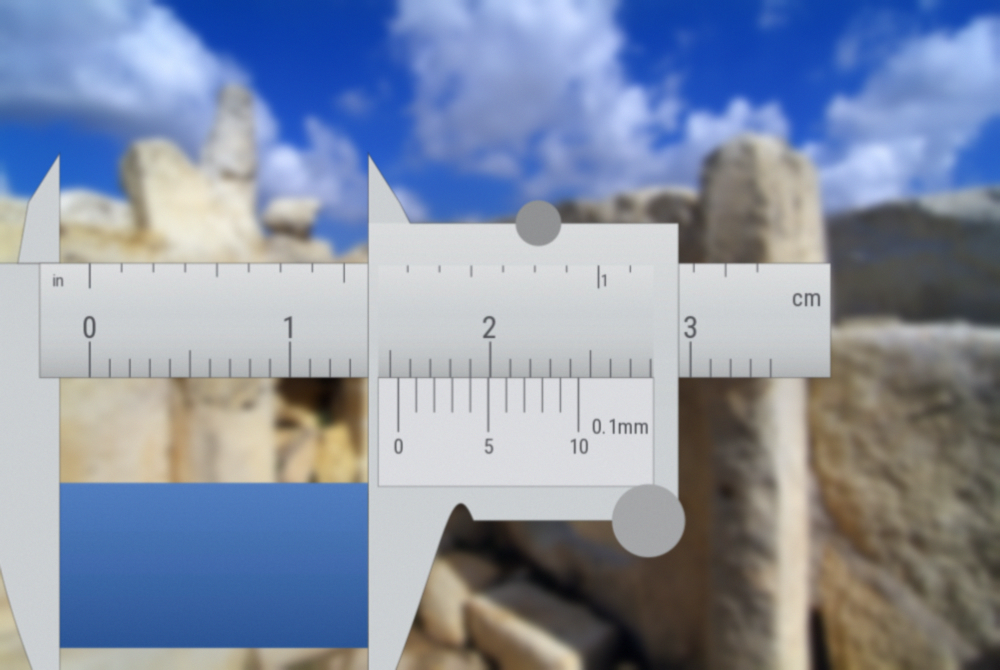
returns 15.4,mm
